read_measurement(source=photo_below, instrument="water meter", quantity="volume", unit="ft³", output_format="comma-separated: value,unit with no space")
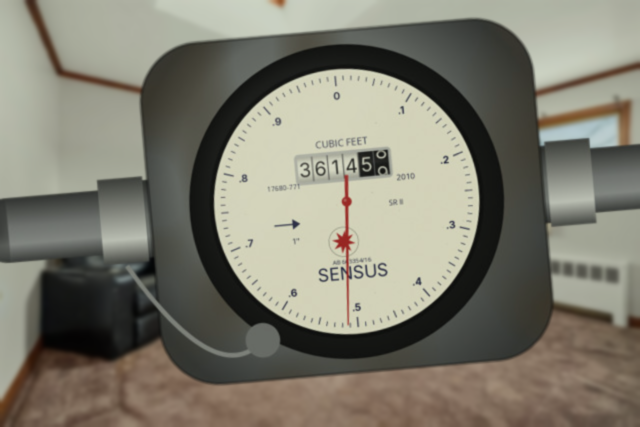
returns 361458.51,ft³
